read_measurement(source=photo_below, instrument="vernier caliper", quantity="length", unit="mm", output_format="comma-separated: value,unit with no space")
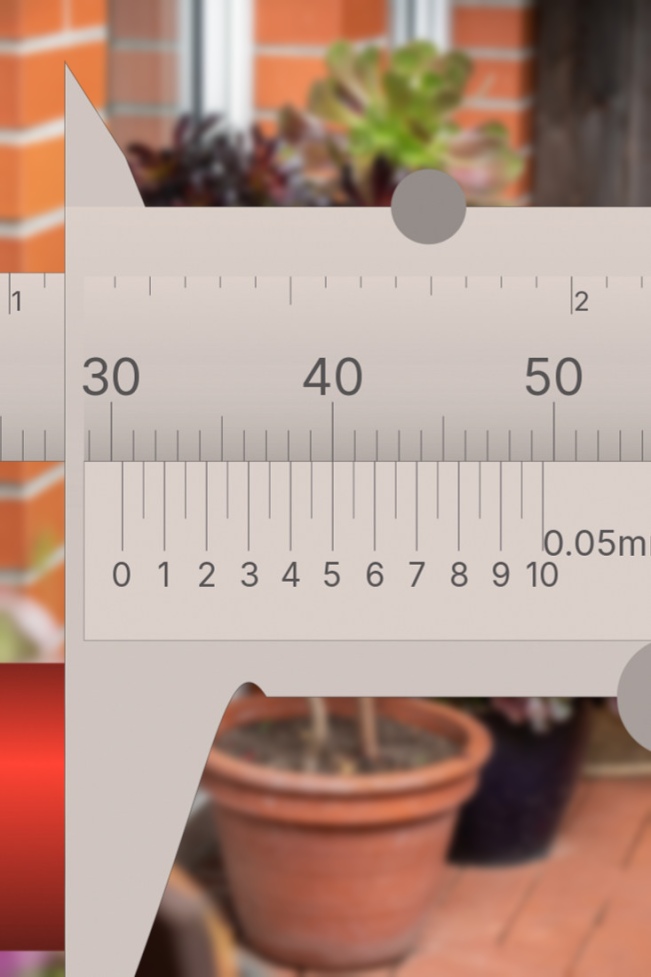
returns 30.50,mm
